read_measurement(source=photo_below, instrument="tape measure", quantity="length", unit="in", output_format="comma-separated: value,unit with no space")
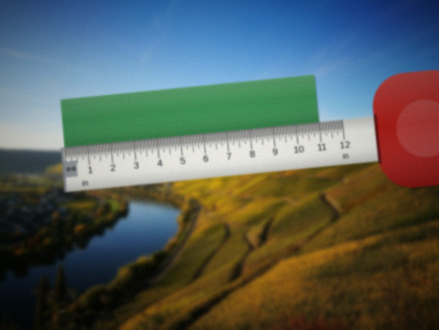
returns 11,in
